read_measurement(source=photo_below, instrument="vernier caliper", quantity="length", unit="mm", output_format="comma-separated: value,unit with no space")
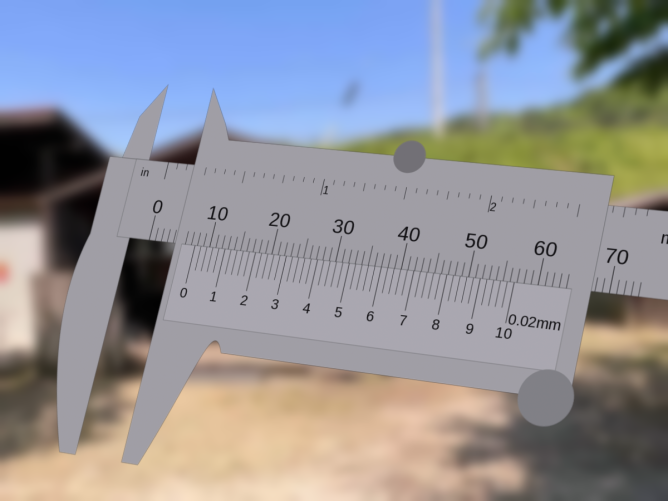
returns 7.6,mm
